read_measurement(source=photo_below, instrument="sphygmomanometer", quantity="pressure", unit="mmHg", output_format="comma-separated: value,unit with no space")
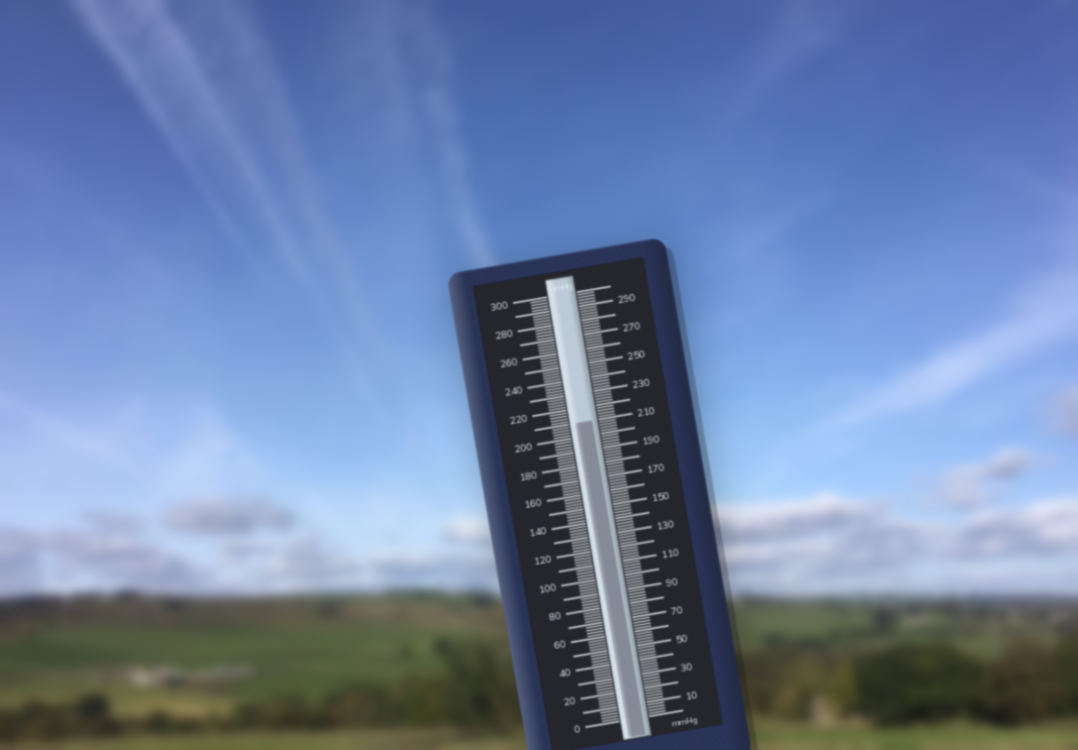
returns 210,mmHg
